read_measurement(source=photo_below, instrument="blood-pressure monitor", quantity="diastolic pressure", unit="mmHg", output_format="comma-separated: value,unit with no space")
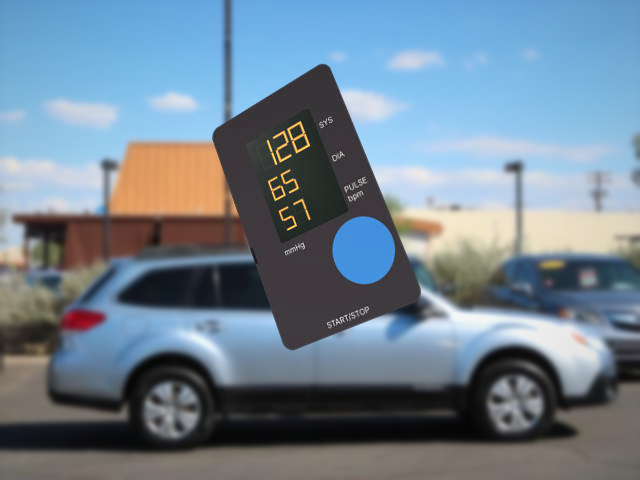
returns 65,mmHg
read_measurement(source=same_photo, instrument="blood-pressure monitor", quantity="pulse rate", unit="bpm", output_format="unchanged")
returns 57,bpm
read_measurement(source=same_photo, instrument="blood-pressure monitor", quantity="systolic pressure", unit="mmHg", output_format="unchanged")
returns 128,mmHg
